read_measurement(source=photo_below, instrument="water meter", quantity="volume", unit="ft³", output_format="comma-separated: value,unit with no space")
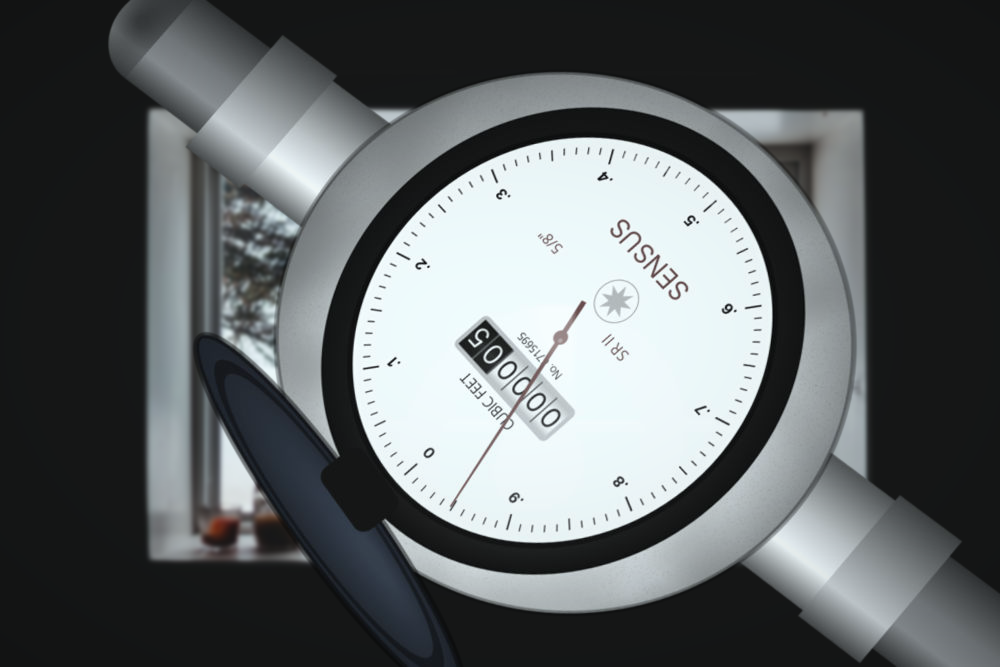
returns 4.95,ft³
